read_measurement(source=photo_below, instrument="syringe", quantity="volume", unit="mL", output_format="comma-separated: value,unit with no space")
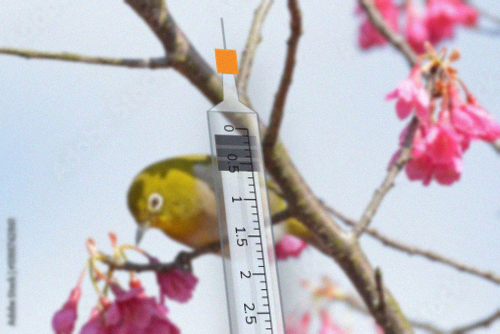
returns 0.1,mL
